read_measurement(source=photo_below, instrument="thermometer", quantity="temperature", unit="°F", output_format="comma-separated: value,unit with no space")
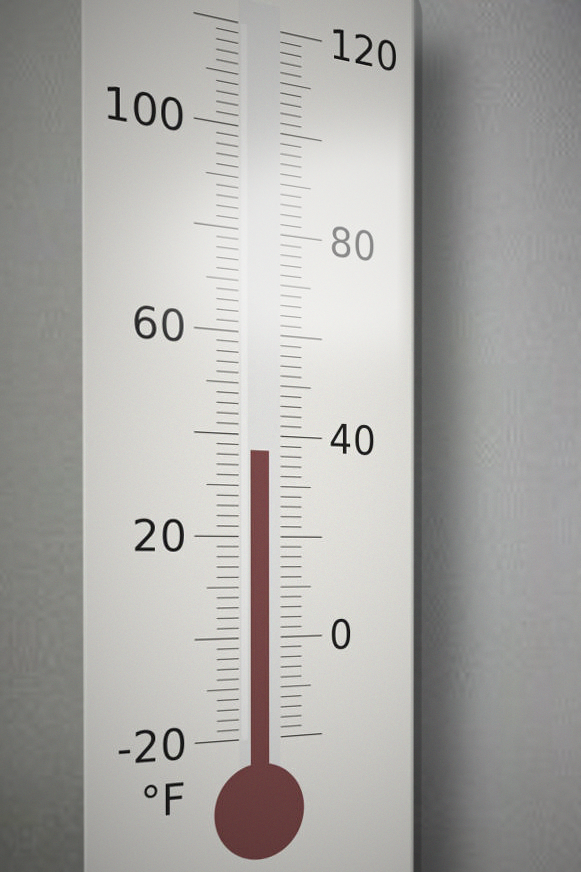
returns 37,°F
